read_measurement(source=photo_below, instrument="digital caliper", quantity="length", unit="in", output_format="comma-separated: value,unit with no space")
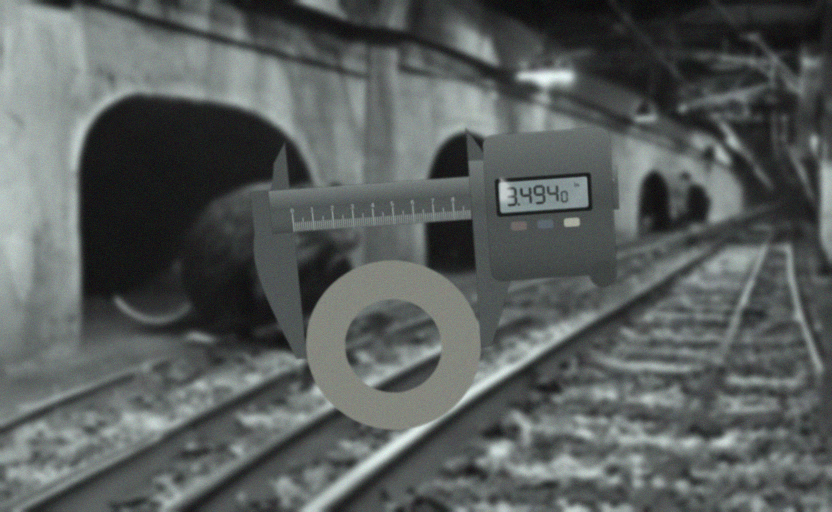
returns 3.4940,in
